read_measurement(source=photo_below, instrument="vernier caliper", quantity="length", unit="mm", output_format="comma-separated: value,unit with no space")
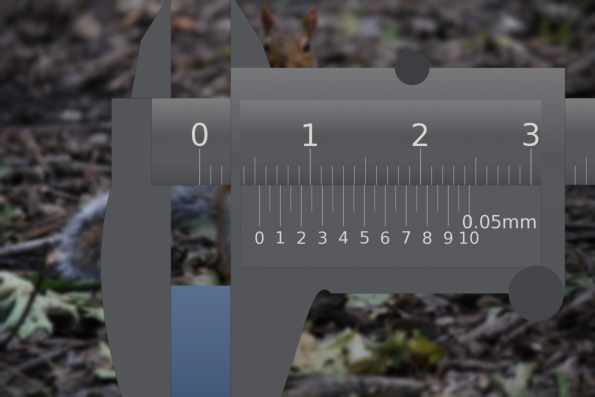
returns 5.4,mm
